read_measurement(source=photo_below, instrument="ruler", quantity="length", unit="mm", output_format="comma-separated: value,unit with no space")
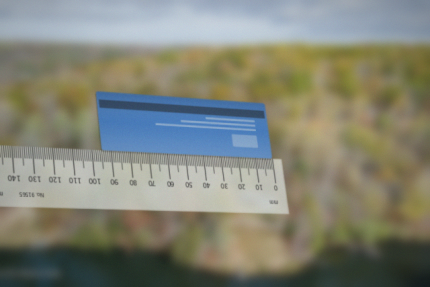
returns 95,mm
